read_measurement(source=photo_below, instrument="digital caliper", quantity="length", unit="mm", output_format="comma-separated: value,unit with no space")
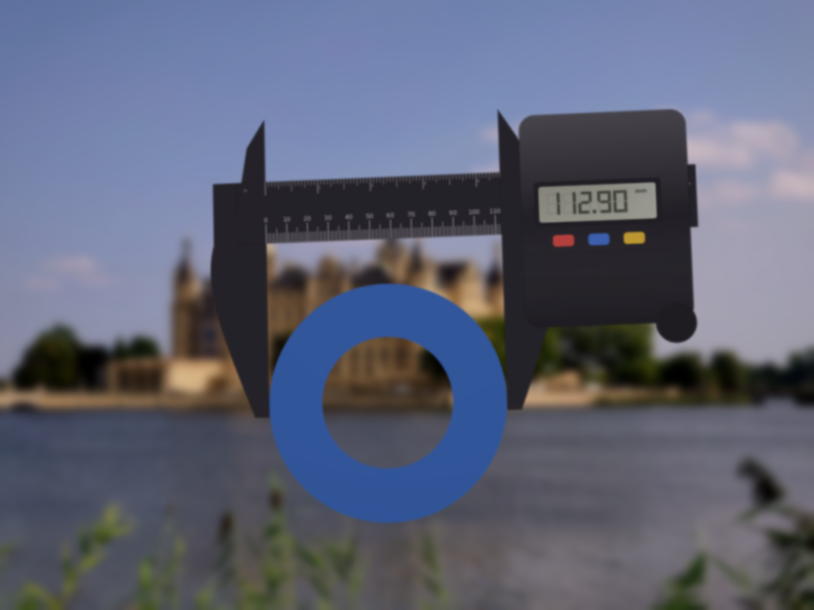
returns 112.90,mm
